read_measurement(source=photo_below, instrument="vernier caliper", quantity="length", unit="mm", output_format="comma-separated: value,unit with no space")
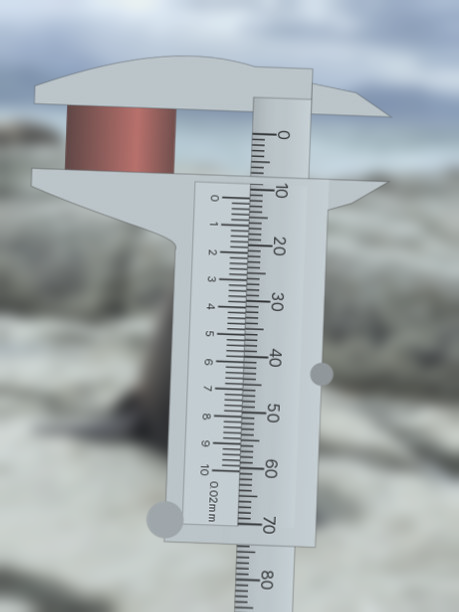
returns 11.6,mm
